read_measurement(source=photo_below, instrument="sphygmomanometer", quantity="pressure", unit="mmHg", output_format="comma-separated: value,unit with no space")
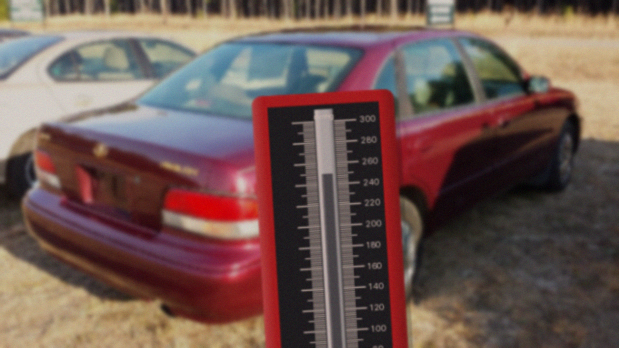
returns 250,mmHg
